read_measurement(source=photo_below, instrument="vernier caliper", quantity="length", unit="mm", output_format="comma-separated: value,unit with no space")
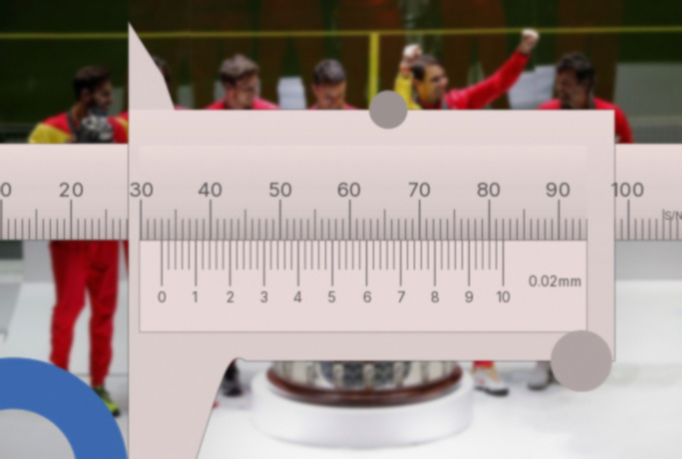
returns 33.0,mm
